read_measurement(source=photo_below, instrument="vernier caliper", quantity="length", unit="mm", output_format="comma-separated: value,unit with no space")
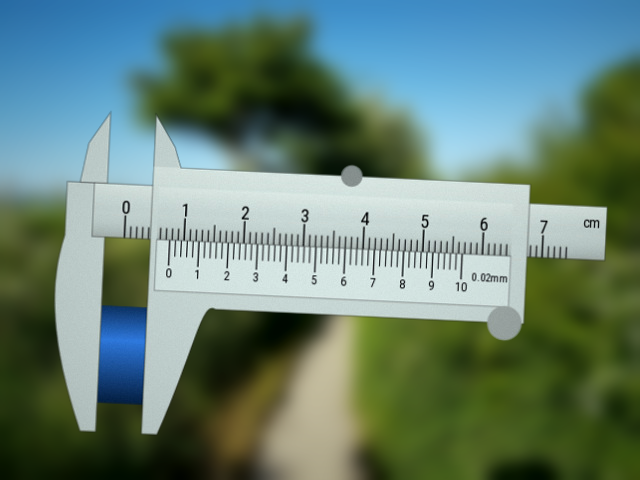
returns 7.6,mm
